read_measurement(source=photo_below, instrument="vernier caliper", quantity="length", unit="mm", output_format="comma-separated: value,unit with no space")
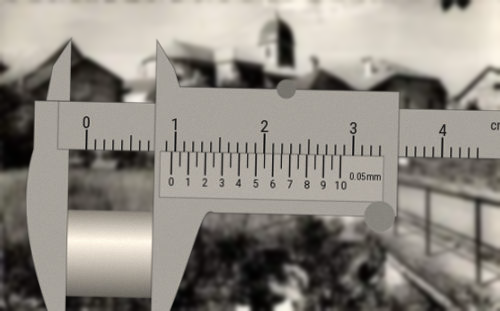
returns 9.6,mm
